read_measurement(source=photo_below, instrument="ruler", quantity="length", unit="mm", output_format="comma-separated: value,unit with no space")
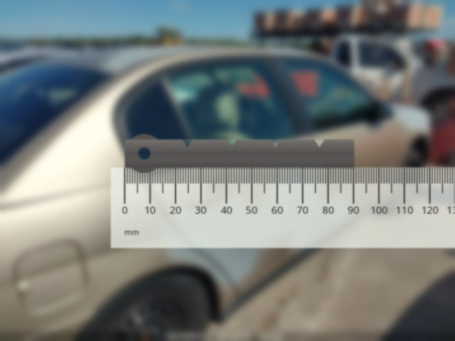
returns 90,mm
